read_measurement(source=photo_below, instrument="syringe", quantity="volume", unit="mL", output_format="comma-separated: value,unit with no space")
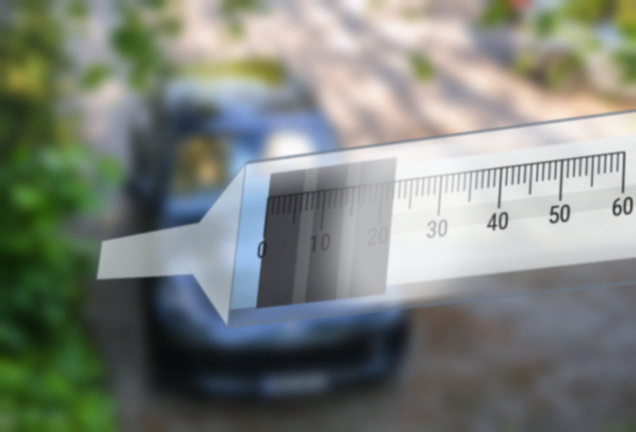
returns 0,mL
